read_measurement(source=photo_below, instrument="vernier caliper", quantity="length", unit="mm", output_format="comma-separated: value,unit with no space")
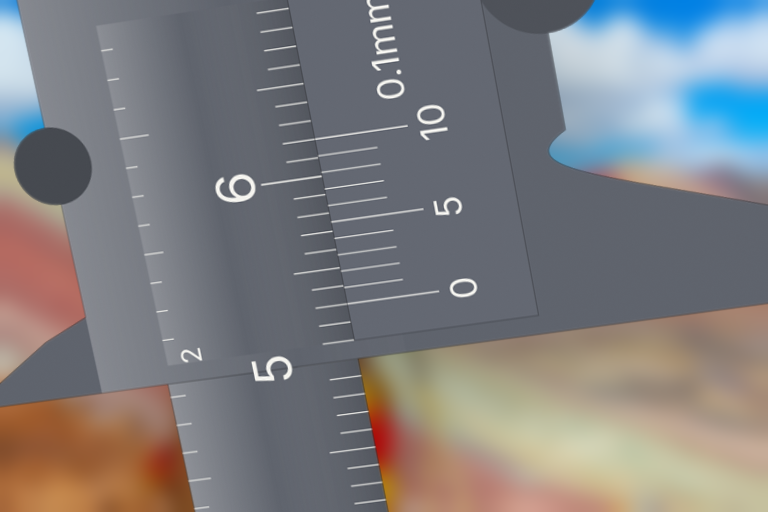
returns 53.0,mm
